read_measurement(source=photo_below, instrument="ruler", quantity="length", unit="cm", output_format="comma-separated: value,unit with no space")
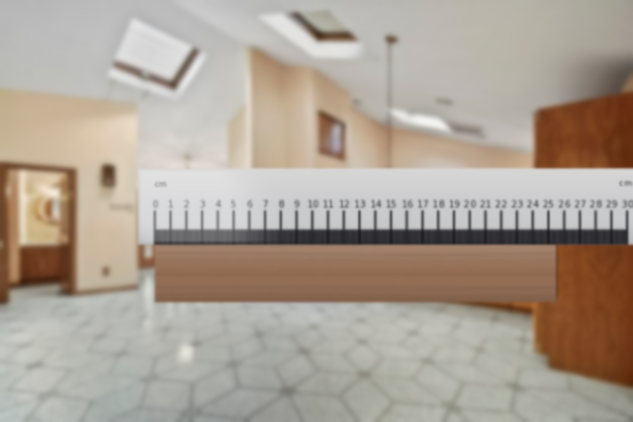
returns 25.5,cm
